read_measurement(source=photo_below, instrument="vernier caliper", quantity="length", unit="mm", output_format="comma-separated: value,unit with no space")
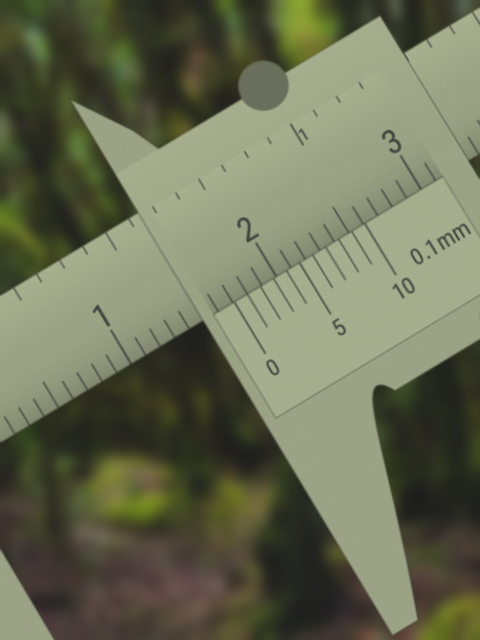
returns 17.1,mm
